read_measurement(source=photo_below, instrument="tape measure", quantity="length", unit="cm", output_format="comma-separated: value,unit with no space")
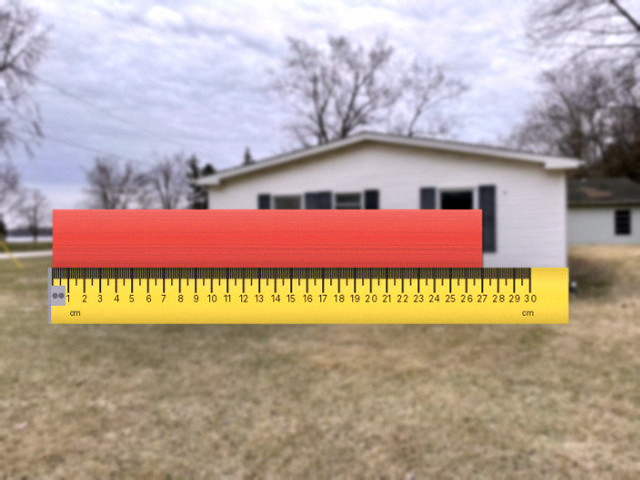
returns 27,cm
